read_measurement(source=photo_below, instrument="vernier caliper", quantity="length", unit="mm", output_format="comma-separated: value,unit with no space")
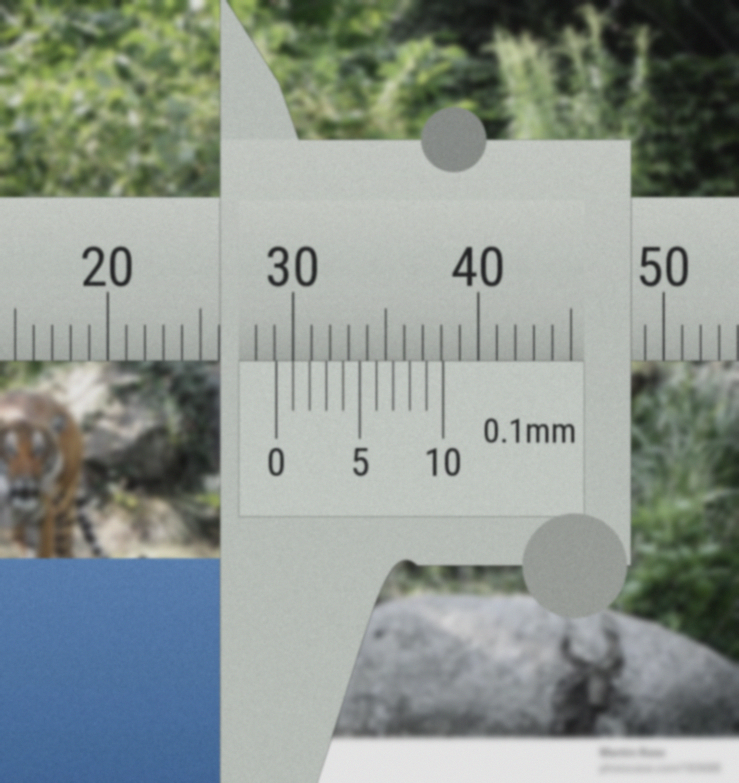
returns 29.1,mm
